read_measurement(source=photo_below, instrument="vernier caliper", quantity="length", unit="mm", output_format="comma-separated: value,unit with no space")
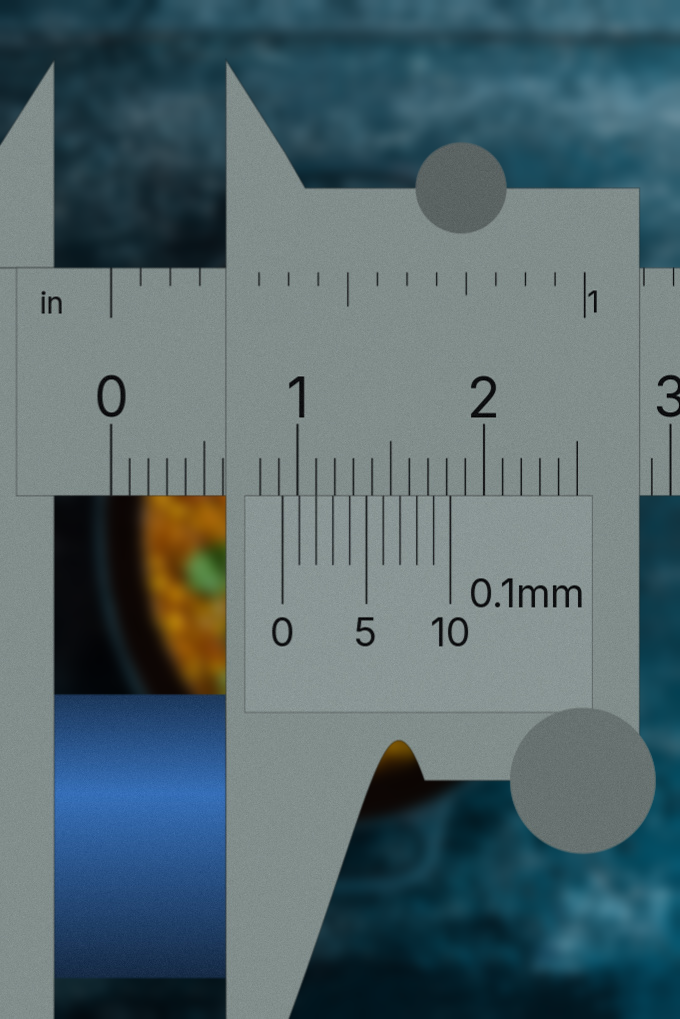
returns 9.2,mm
